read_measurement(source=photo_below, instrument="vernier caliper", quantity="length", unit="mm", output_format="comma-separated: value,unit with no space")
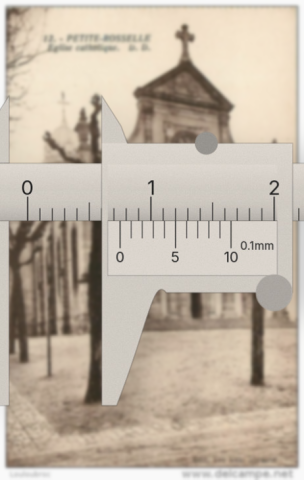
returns 7.5,mm
